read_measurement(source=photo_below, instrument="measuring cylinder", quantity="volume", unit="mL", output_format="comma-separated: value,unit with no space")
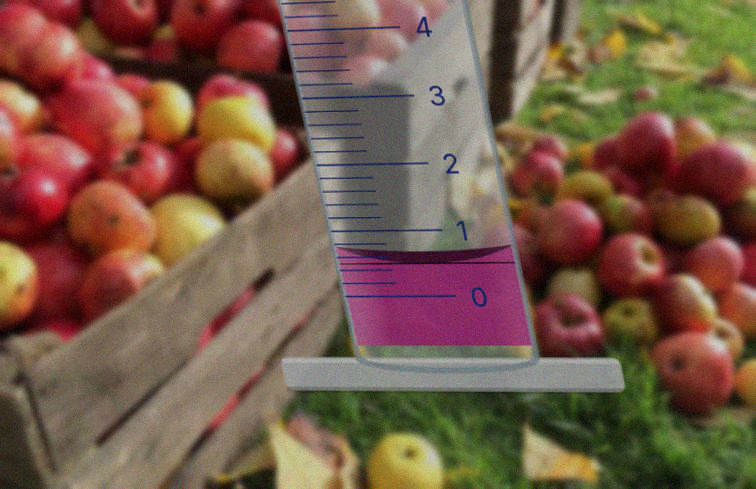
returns 0.5,mL
